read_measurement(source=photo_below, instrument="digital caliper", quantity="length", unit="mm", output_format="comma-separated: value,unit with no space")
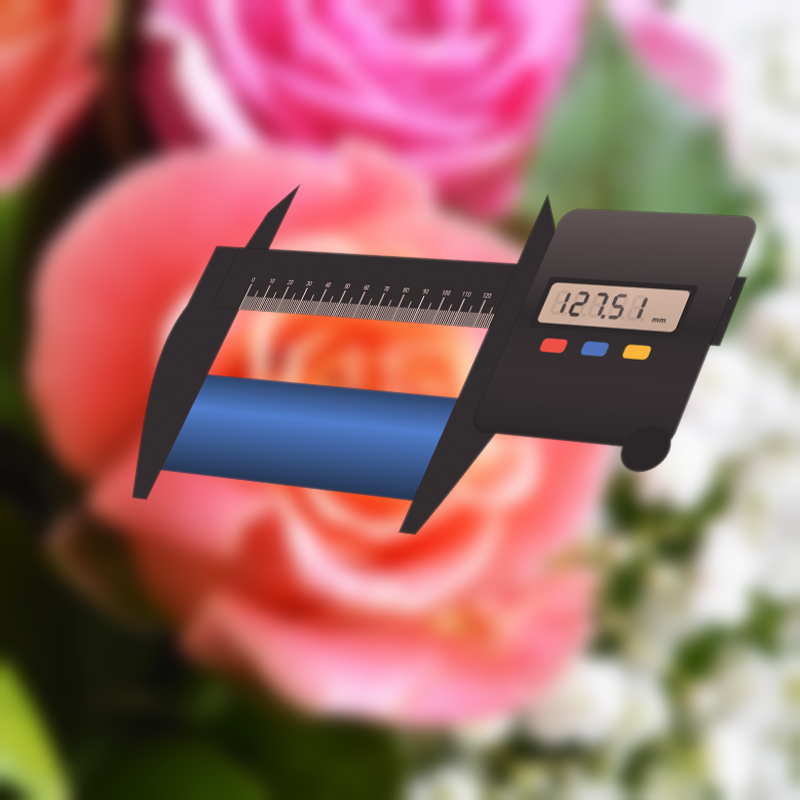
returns 127.51,mm
